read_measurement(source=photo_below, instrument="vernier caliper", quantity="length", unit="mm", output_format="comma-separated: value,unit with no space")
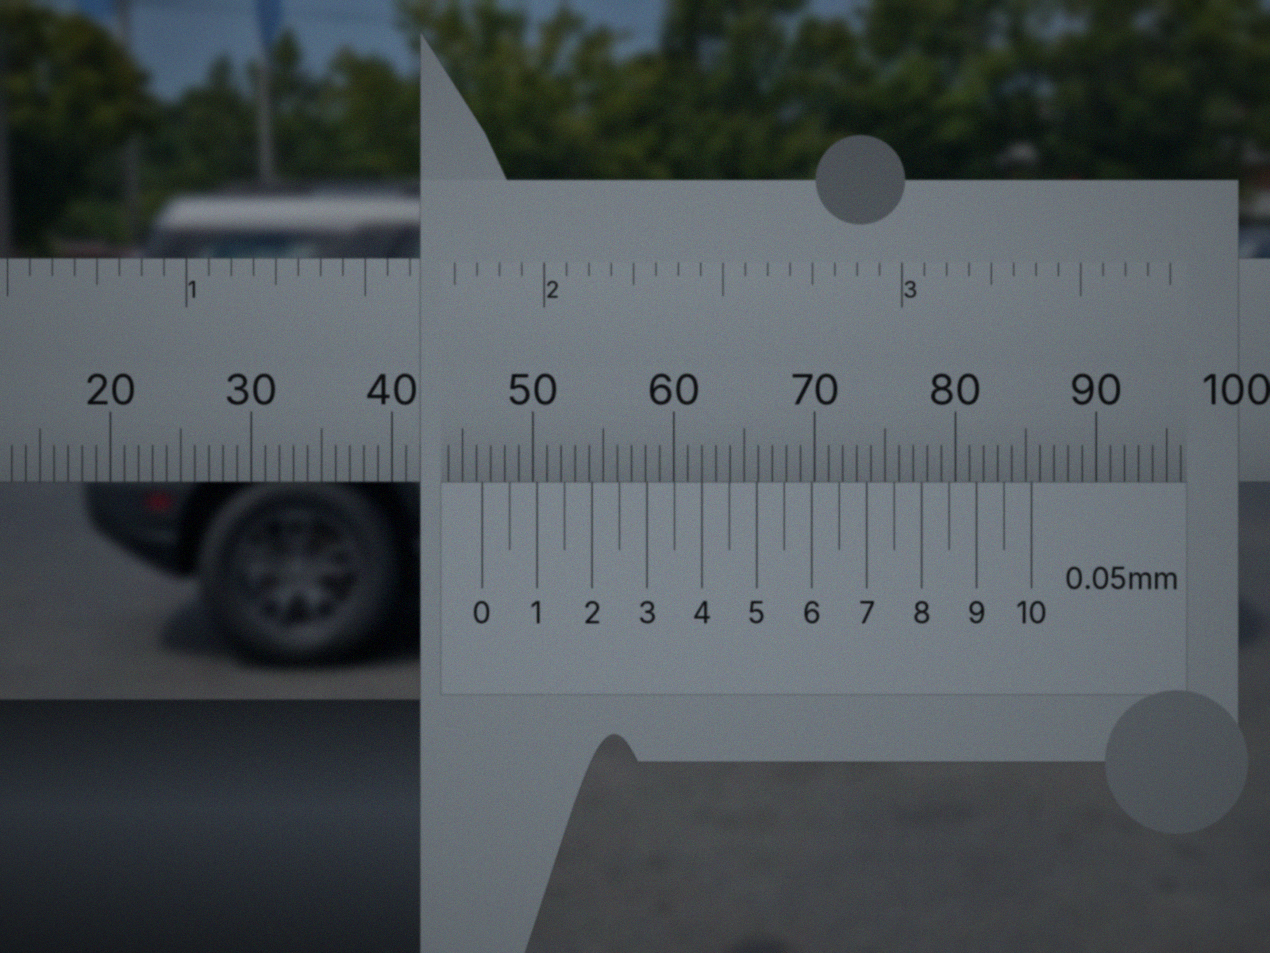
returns 46.4,mm
